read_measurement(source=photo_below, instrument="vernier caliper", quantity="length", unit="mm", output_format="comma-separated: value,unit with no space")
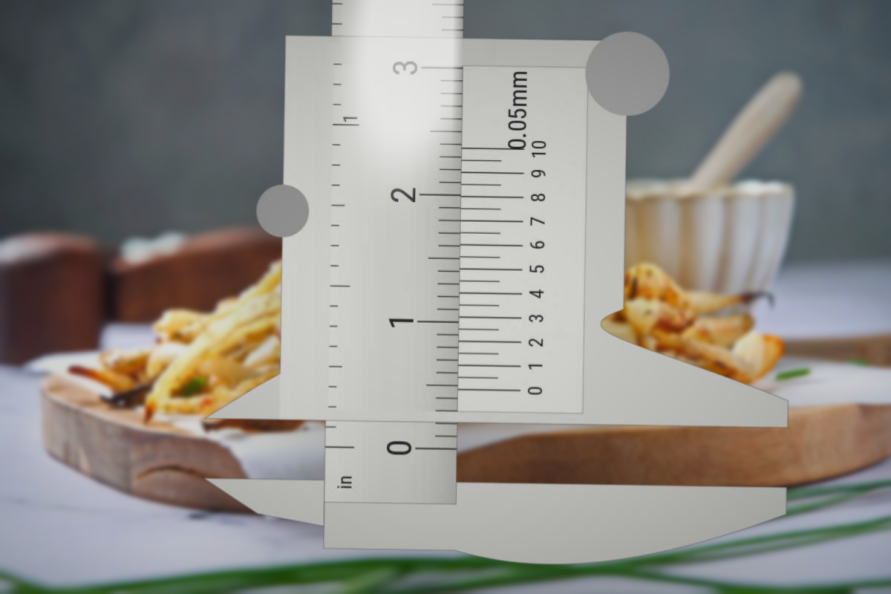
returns 4.7,mm
